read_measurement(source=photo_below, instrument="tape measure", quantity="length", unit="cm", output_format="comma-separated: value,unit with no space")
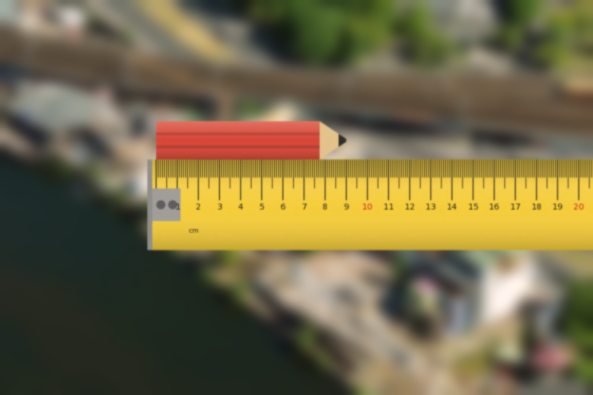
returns 9,cm
